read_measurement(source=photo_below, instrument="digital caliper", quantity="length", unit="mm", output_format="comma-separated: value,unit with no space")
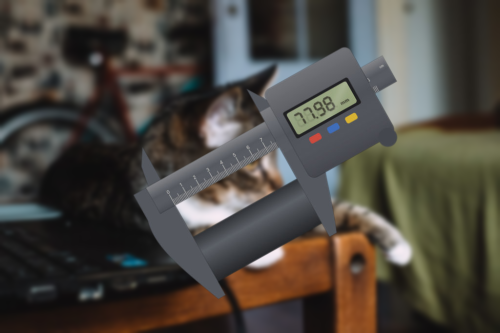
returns 77.98,mm
